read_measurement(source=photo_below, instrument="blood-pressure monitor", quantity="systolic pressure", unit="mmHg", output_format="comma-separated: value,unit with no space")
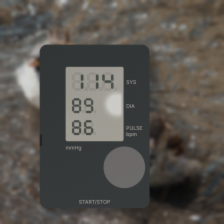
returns 114,mmHg
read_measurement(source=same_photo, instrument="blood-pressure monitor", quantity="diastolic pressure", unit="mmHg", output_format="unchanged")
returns 89,mmHg
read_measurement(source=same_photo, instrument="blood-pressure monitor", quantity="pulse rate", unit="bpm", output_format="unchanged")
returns 86,bpm
